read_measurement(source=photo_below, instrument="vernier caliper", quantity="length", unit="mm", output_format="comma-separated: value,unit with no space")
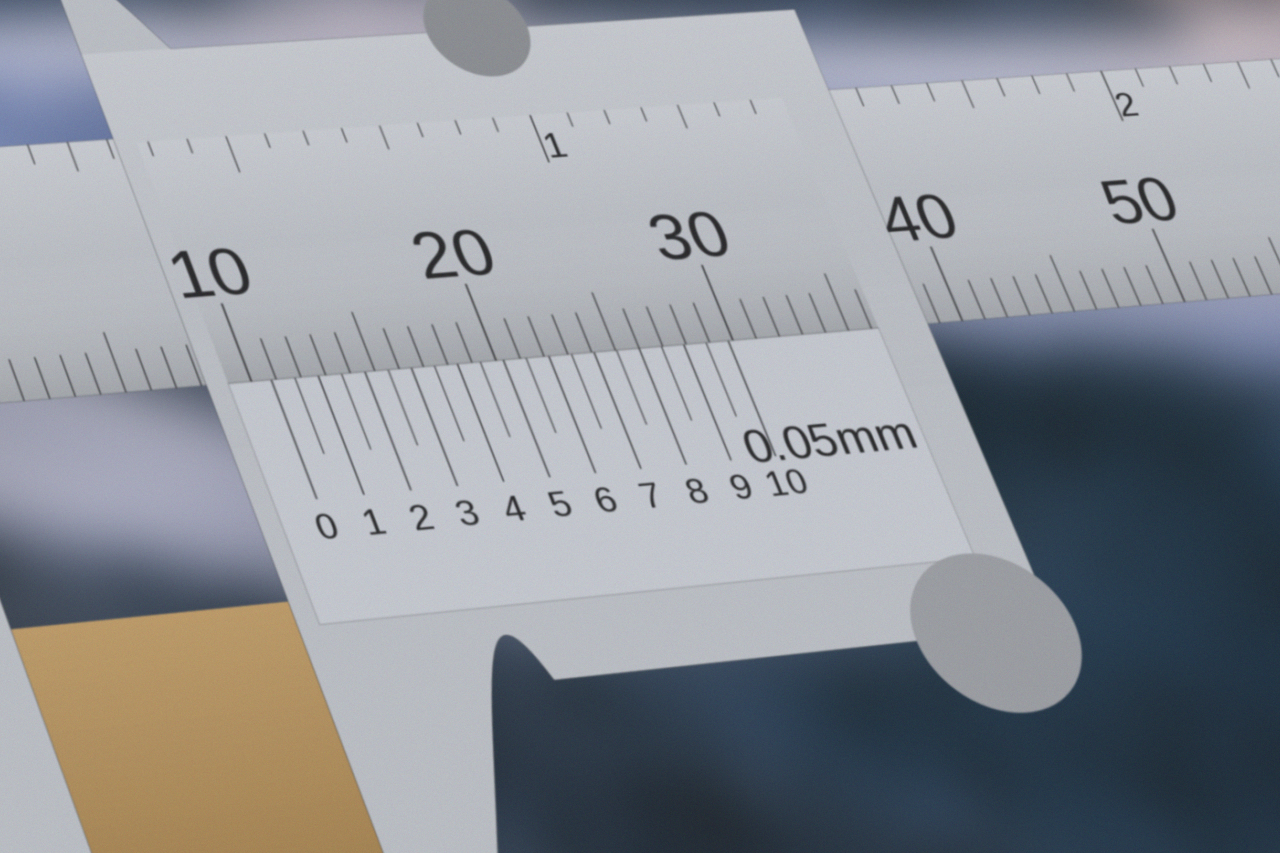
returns 10.8,mm
